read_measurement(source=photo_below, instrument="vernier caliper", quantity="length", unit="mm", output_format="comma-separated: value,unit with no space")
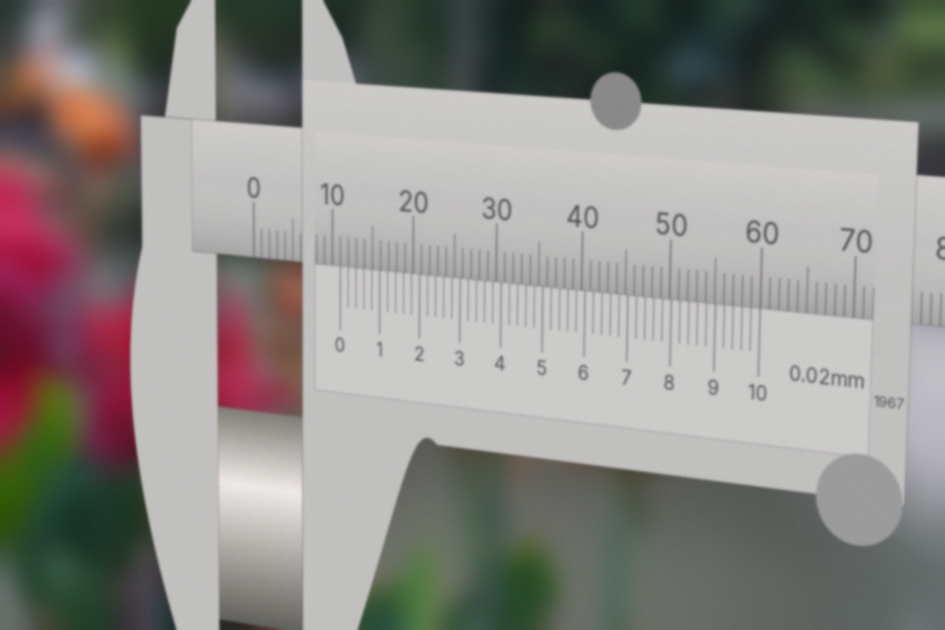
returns 11.0,mm
